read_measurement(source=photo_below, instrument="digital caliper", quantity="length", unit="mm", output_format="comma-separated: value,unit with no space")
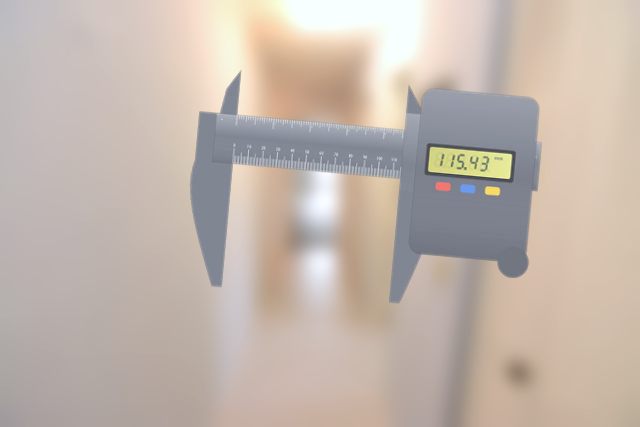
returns 115.43,mm
